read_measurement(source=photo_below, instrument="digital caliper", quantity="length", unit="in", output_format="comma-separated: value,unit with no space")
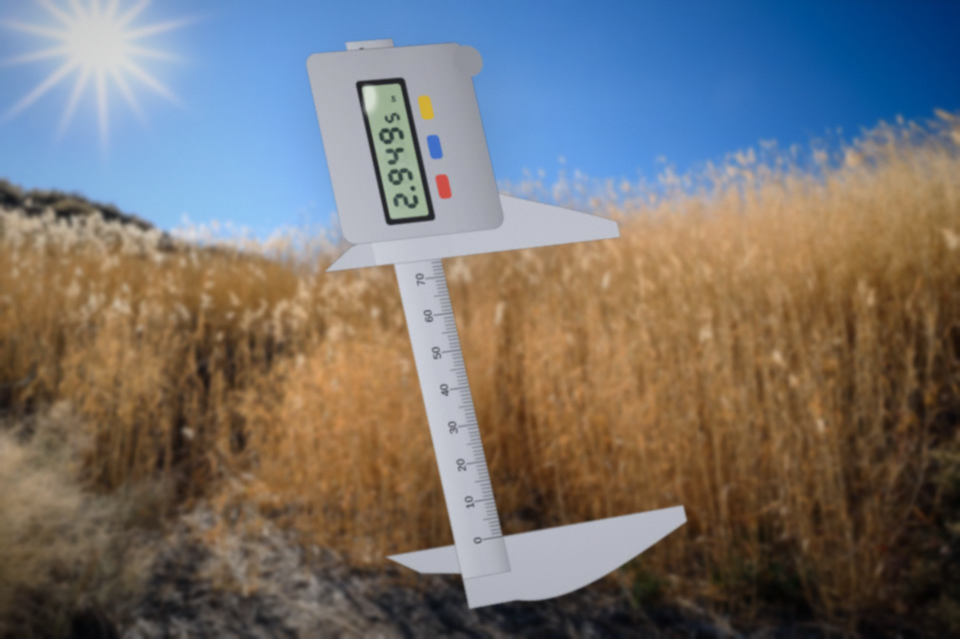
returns 2.9495,in
